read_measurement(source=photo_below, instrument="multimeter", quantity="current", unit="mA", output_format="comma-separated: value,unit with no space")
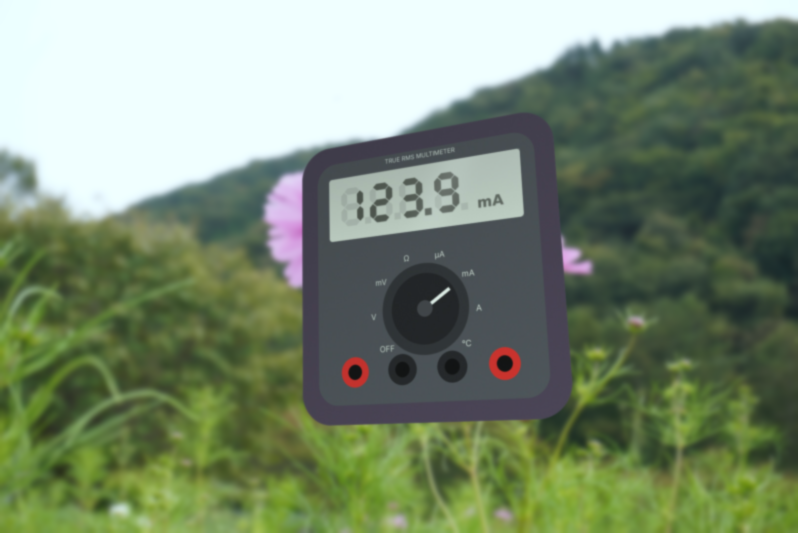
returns 123.9,mA
